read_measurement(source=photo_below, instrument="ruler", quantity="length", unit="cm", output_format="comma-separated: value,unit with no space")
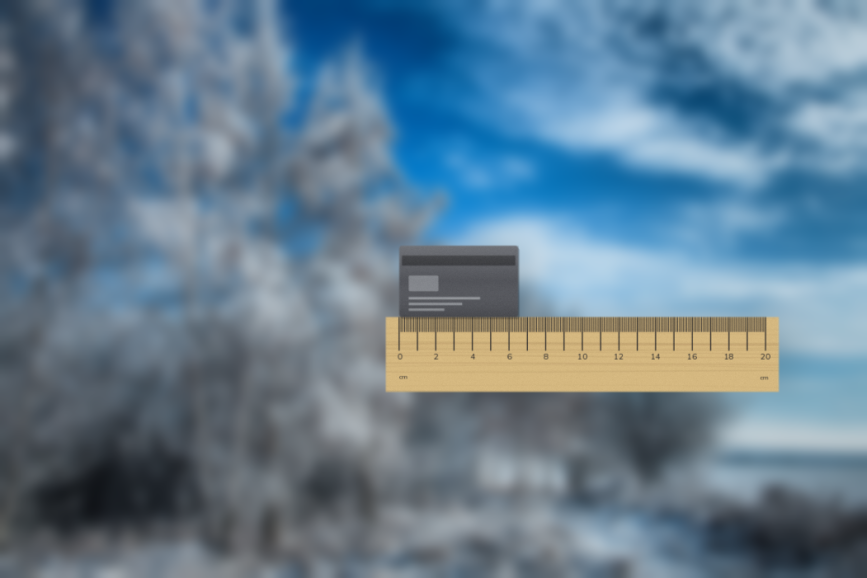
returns 6.5,cm
